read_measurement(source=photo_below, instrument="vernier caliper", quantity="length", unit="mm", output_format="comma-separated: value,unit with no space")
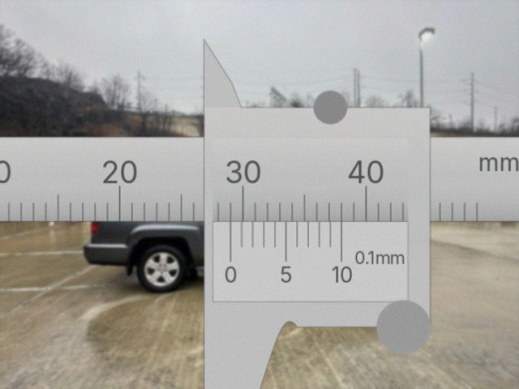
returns 29.0,mm
